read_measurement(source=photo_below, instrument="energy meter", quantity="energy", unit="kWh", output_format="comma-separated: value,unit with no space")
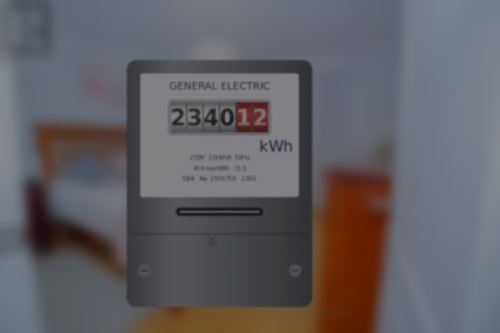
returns 2340.12,kWh
